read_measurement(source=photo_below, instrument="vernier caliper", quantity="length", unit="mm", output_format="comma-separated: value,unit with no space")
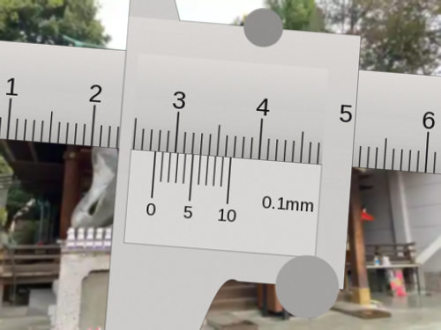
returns 27.6,mm
